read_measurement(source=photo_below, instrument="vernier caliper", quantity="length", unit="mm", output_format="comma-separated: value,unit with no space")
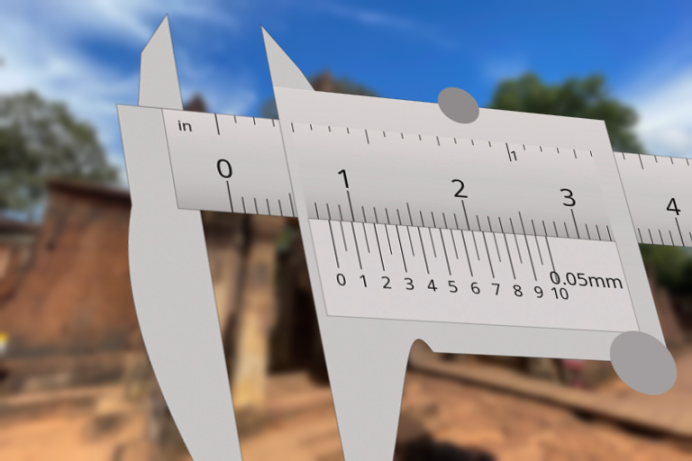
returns 7.9,mm
